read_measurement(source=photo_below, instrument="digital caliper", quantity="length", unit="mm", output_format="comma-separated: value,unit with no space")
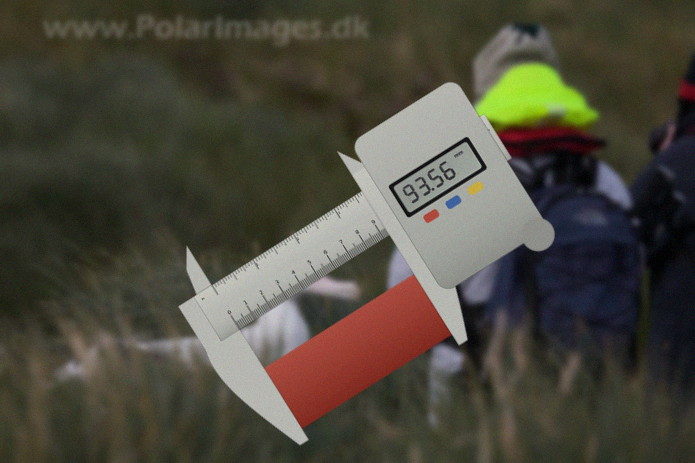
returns 93.56,mm
